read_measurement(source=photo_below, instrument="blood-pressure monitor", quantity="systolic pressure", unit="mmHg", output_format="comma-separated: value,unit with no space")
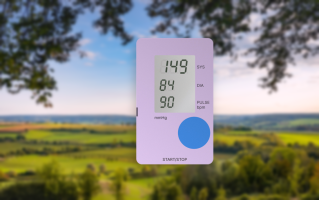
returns 149,mmHg
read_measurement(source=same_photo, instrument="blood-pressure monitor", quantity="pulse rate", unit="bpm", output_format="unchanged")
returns 90,bpm
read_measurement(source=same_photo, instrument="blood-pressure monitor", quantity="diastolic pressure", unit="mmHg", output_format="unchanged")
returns 84,mmHg
